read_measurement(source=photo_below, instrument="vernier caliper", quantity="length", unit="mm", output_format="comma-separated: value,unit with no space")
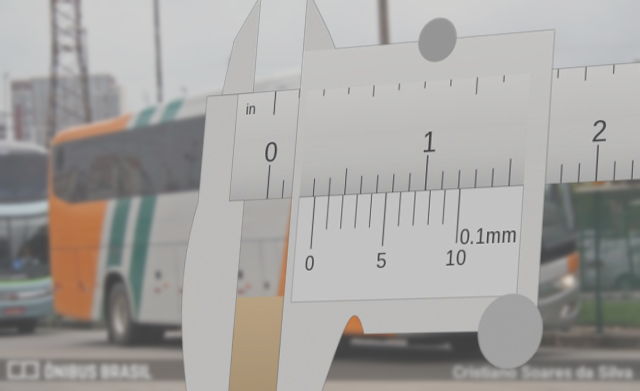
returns 3.1,mm
